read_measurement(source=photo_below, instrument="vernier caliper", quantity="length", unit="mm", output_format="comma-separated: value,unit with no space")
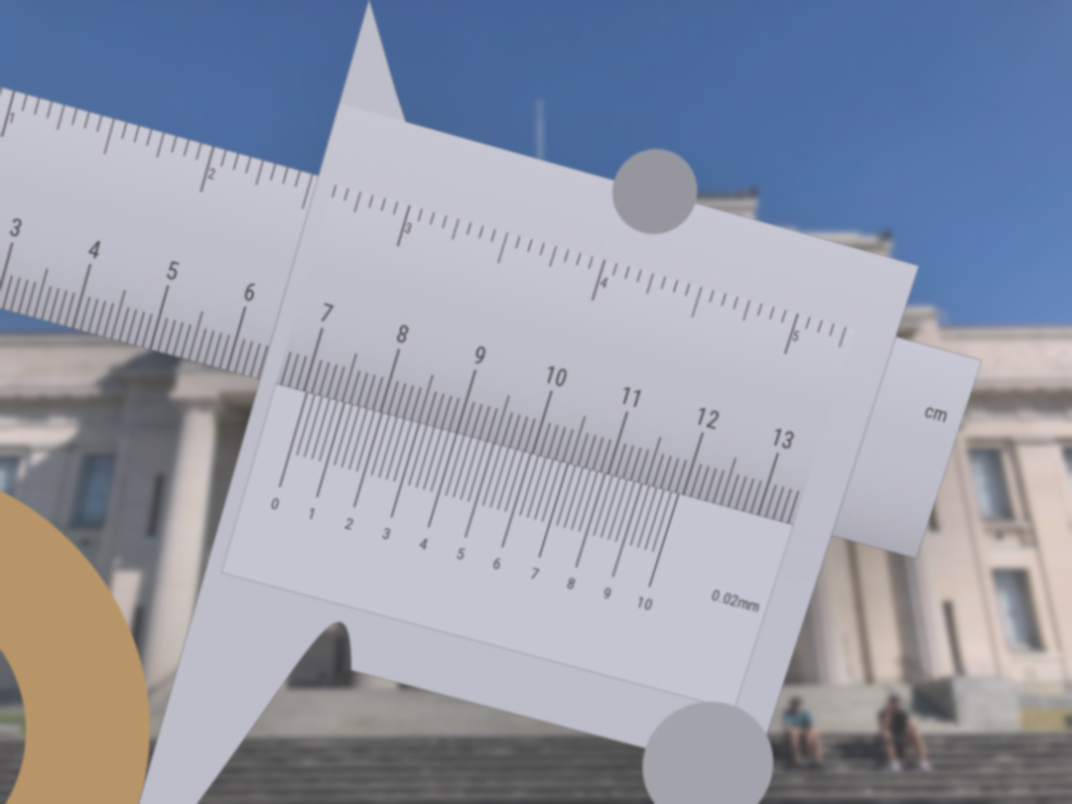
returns 70.4,mm
